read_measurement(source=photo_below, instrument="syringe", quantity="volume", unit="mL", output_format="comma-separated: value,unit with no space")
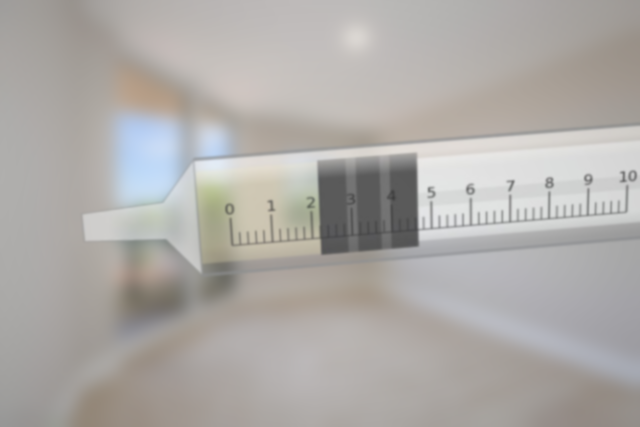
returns 2.2,mL
